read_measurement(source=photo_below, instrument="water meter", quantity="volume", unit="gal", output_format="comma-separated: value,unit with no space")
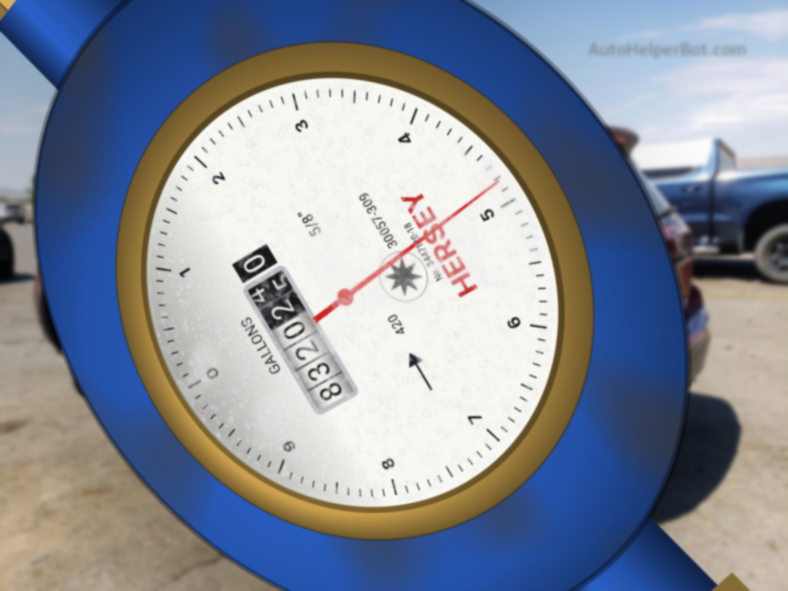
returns 8320244.8,gal
